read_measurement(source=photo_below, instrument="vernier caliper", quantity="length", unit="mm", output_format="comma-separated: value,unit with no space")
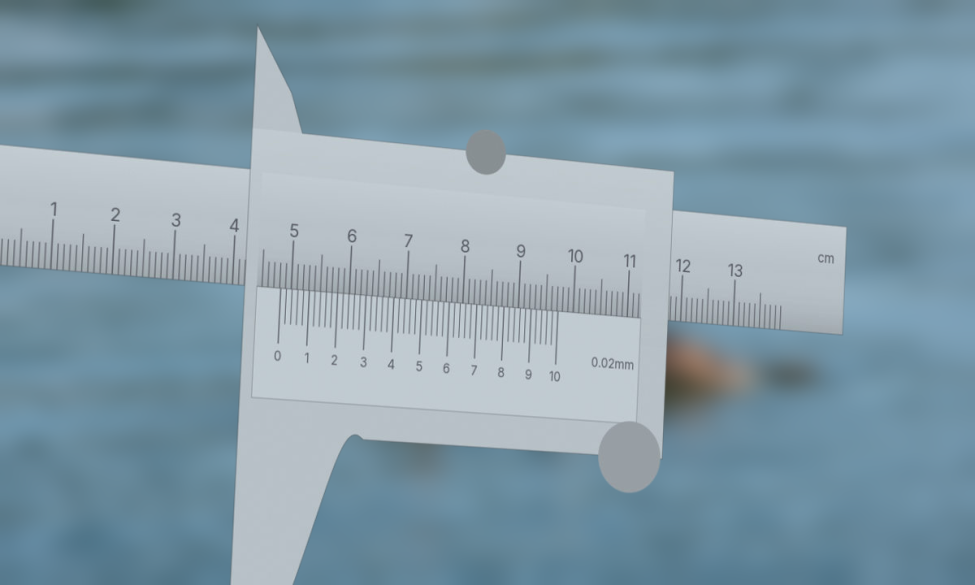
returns 48.2,mm
